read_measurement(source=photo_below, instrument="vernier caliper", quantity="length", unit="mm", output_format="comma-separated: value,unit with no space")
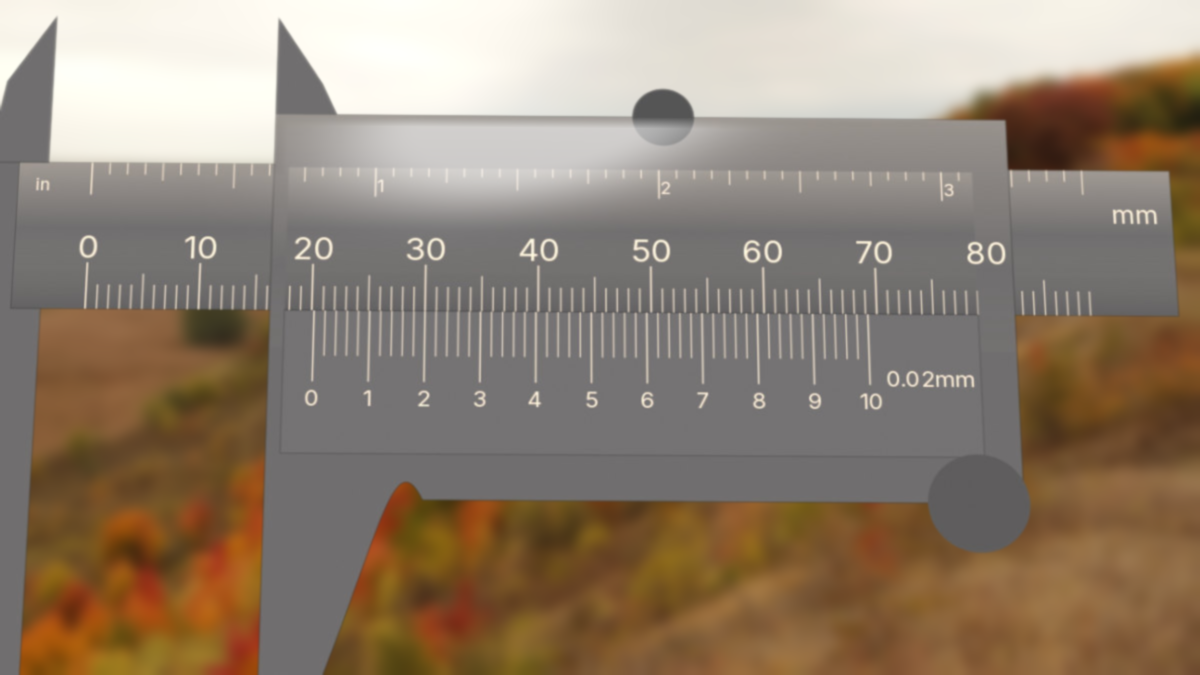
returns 20.2,mm
